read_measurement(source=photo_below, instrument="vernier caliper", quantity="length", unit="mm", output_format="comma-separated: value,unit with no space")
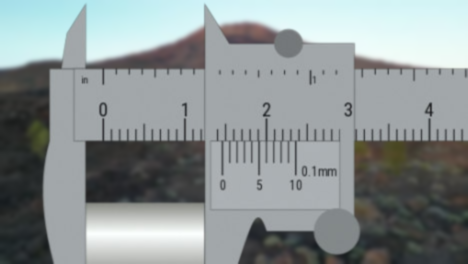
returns 14.6,mm
